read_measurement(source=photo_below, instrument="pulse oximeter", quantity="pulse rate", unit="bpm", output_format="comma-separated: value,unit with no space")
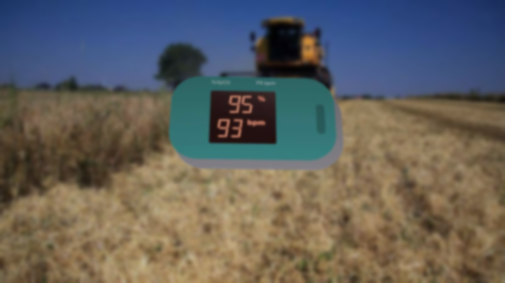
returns 93,bpm
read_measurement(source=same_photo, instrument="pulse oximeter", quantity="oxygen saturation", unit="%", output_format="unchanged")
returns 95,%
